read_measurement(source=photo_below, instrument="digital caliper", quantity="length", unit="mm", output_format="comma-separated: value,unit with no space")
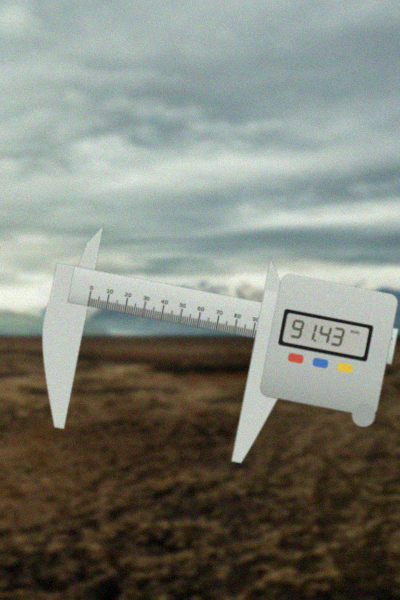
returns 91.43,mm
